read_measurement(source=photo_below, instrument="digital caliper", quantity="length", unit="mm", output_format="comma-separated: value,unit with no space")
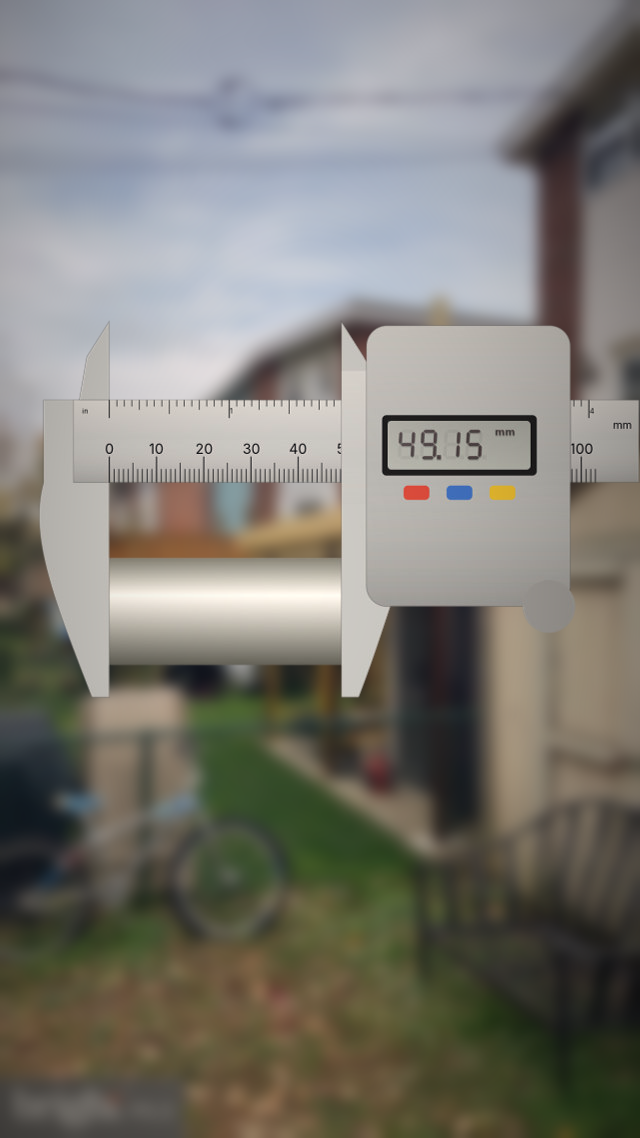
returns 49.15,mm
